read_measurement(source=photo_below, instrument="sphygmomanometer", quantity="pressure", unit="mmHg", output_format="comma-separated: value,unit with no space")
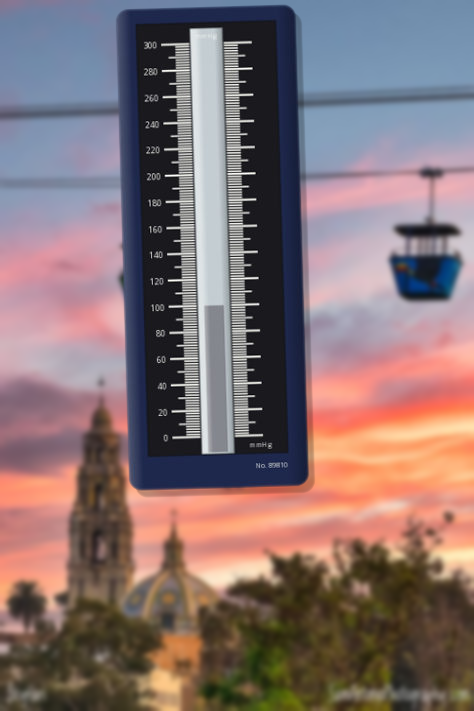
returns 100,mmHg
